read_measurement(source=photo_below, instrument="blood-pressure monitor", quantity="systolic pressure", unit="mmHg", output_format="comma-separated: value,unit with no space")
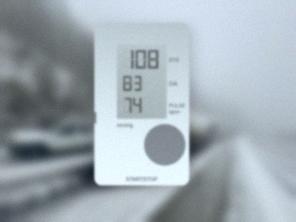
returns 108,mmHg
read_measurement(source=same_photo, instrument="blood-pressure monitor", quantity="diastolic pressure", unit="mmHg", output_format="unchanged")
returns 83,mmHg
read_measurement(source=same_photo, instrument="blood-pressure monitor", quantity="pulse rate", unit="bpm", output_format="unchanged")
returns 74,bpm
